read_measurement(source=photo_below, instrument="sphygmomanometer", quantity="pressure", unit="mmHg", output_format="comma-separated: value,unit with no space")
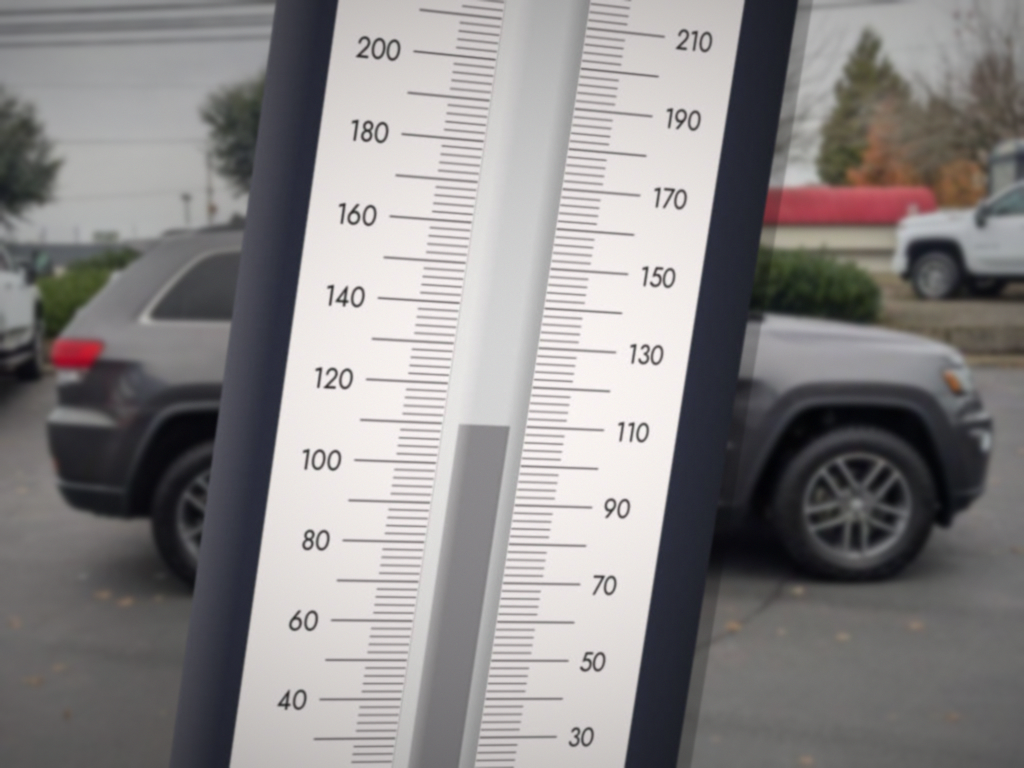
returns 110,mmHg
